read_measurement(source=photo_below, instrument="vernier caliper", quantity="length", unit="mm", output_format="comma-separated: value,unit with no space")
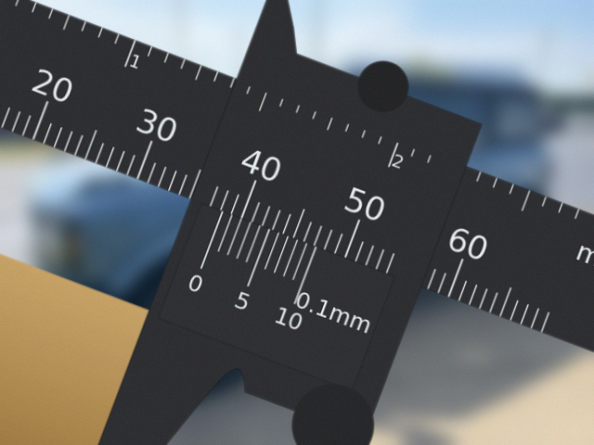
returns 38.2,mm
